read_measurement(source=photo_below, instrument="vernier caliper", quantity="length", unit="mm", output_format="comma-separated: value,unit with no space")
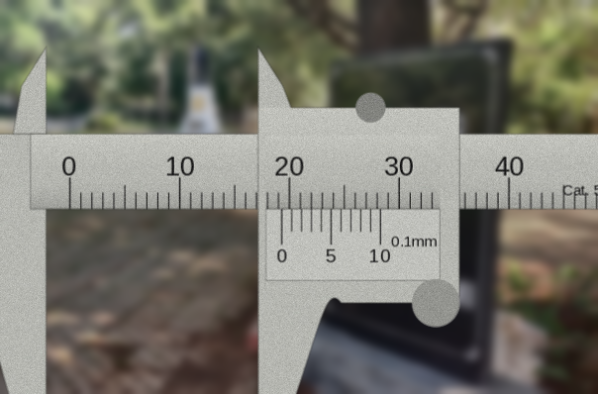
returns 19.3,mm
